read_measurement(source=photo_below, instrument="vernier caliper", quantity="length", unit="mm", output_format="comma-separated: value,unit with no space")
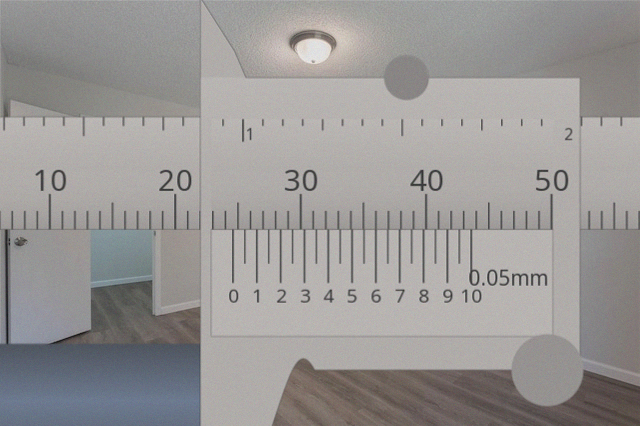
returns 24.6,mm
